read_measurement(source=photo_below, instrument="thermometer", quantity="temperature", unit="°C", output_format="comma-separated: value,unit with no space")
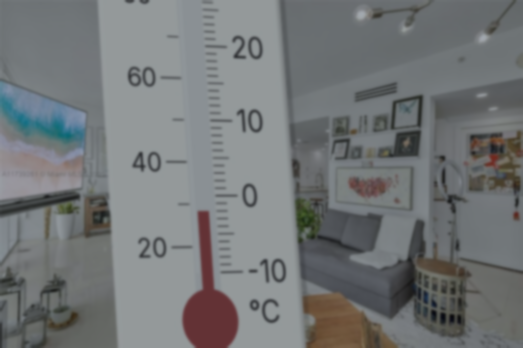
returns -2,°C
